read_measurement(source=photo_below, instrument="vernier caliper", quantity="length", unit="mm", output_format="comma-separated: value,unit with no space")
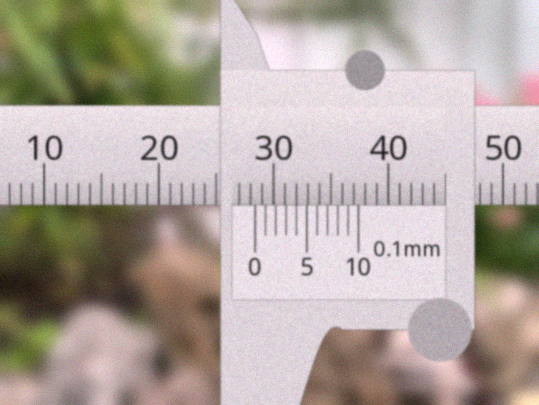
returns 28.4,mm
